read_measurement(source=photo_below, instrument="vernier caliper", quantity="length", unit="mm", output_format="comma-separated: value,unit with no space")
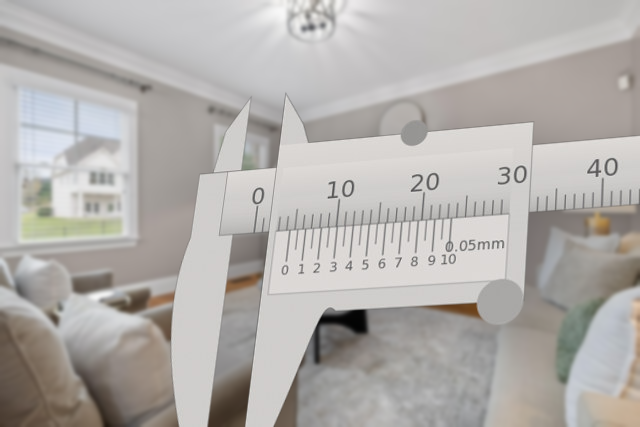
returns 4.4,mm
